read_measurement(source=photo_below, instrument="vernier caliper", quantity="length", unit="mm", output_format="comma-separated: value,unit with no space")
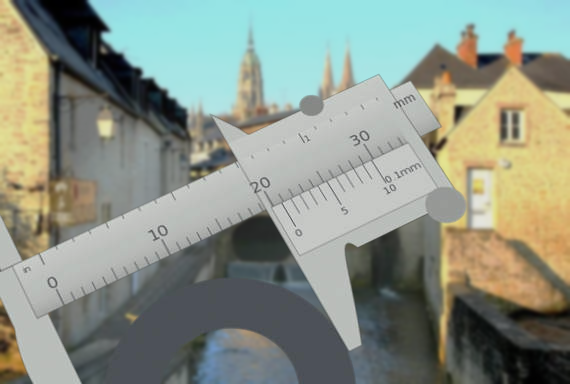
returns 20.8,mm
